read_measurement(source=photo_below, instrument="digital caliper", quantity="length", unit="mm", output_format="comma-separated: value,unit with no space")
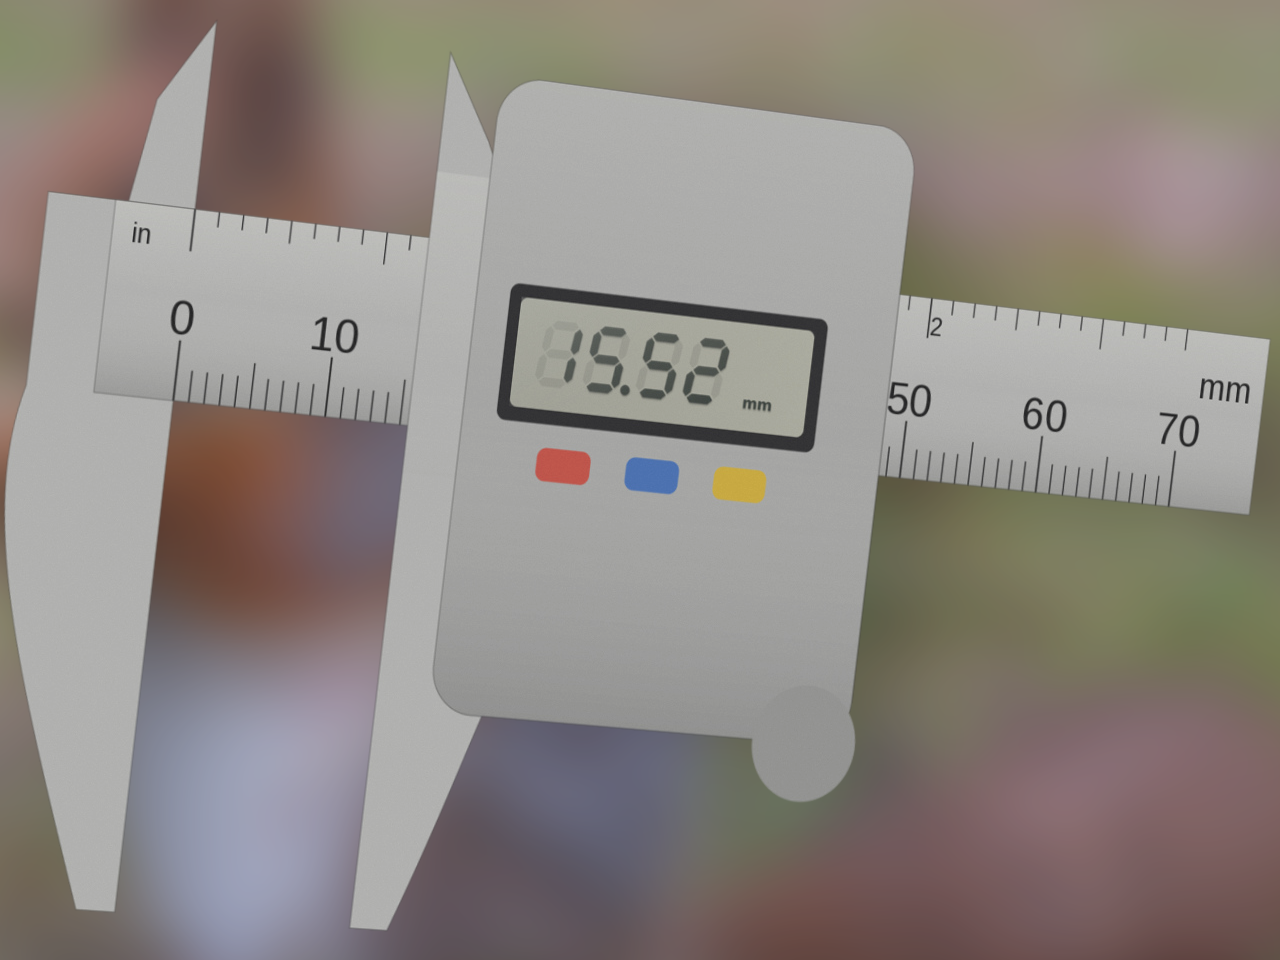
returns 15.52,mm
